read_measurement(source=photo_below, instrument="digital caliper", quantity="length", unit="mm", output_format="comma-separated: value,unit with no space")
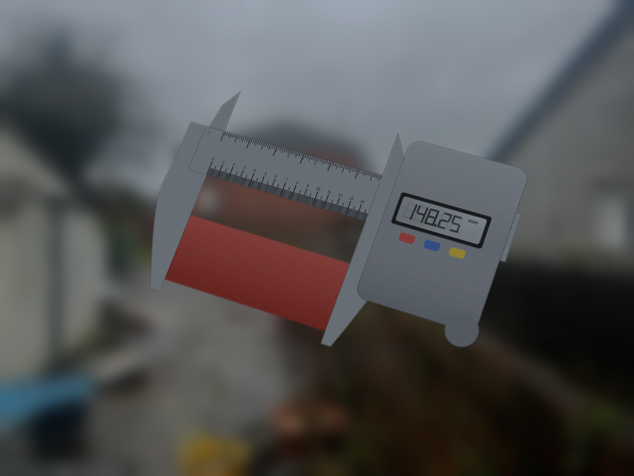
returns 148.25,mm
